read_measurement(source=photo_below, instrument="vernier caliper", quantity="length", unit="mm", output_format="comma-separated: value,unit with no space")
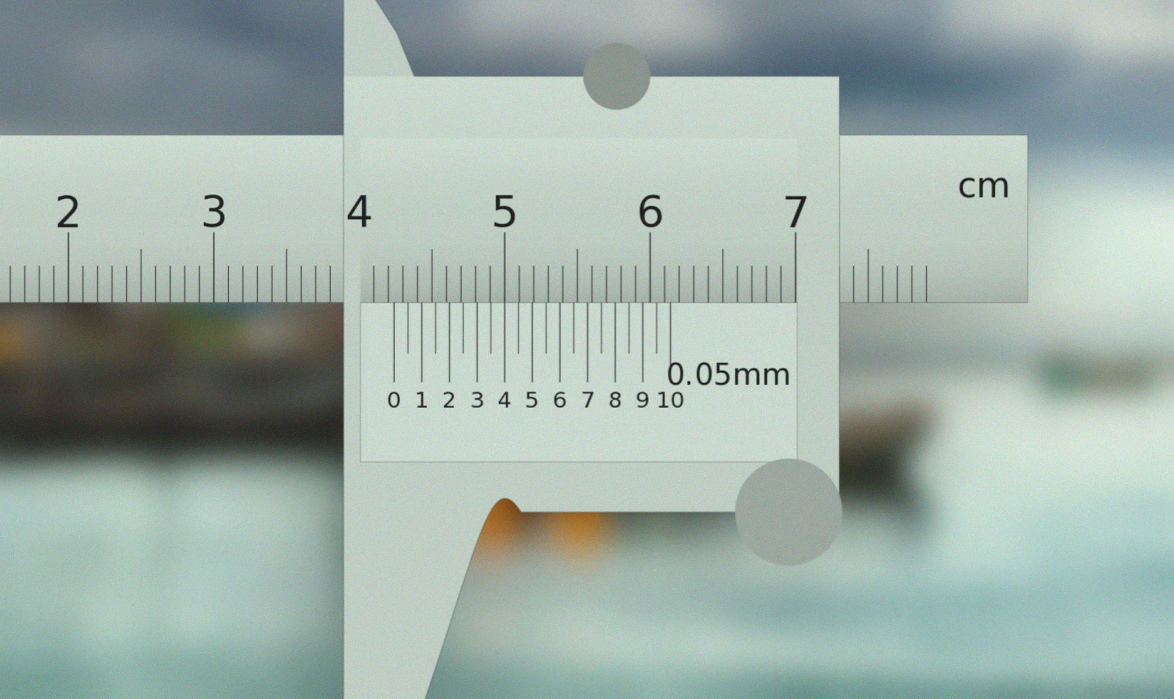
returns 42.4,mm
